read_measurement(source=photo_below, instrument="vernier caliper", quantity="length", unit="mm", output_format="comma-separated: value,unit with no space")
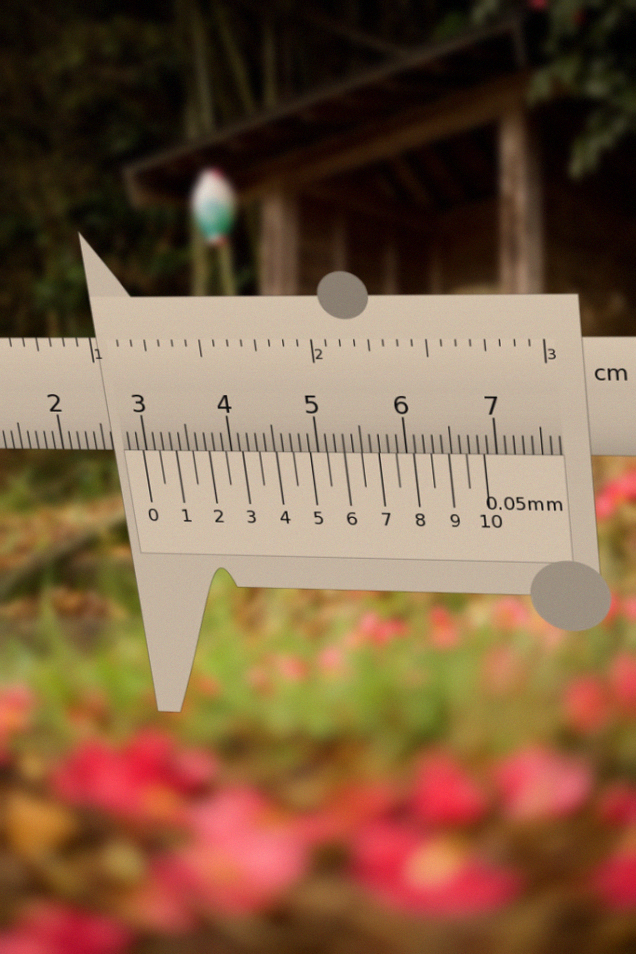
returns 29.6,mm
